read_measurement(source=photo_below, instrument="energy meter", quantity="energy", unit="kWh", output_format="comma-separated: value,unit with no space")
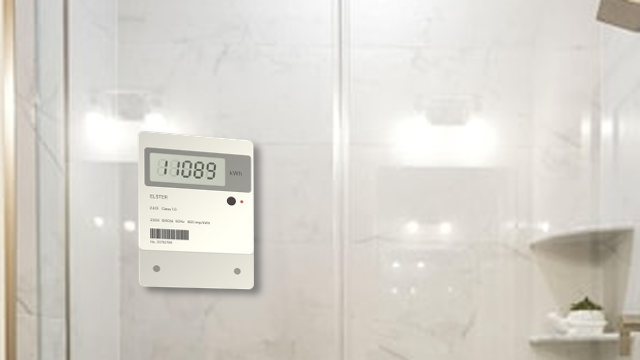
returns 11089,kWh
